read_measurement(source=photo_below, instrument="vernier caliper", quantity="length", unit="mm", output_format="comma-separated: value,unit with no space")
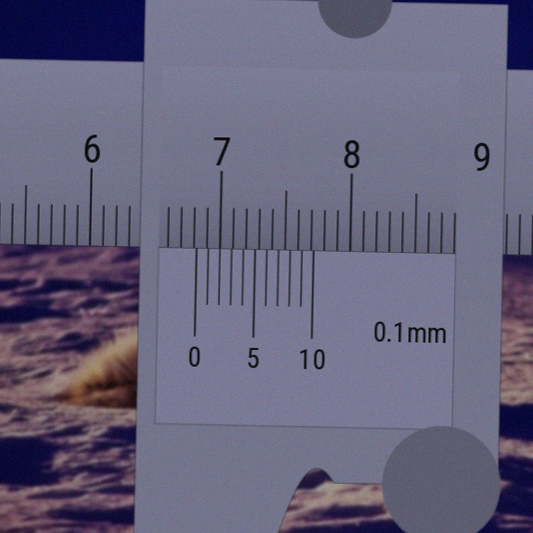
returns 68.2,mm
